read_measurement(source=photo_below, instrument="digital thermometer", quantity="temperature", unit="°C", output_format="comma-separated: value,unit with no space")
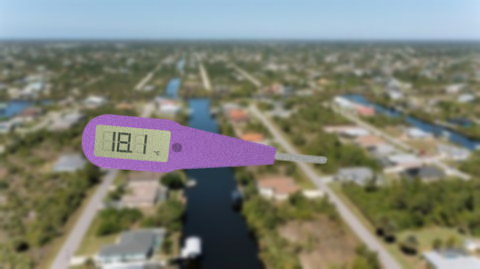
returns 18.1,°C
